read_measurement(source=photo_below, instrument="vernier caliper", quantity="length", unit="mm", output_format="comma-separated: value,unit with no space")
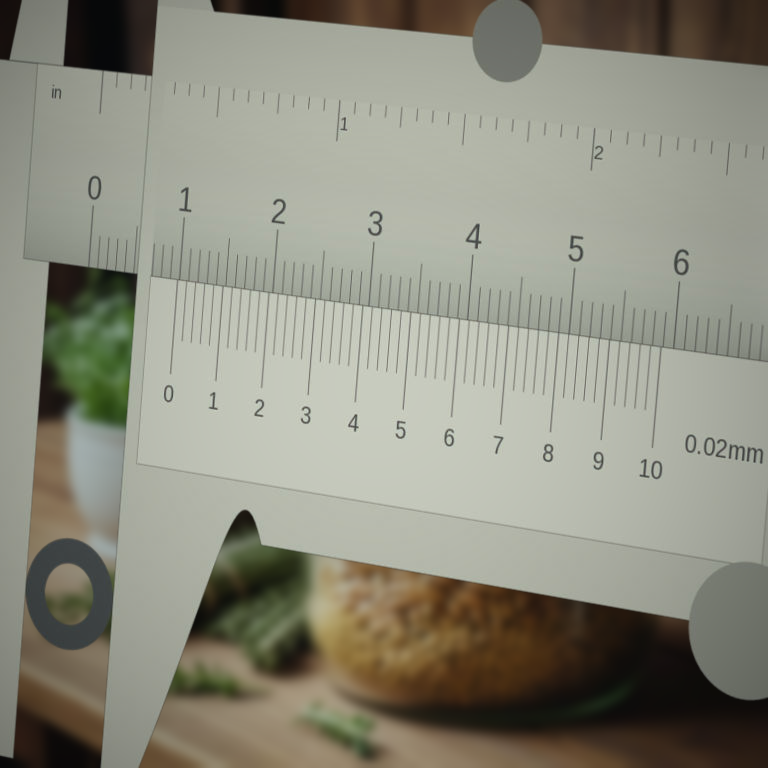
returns 9.8,mm
